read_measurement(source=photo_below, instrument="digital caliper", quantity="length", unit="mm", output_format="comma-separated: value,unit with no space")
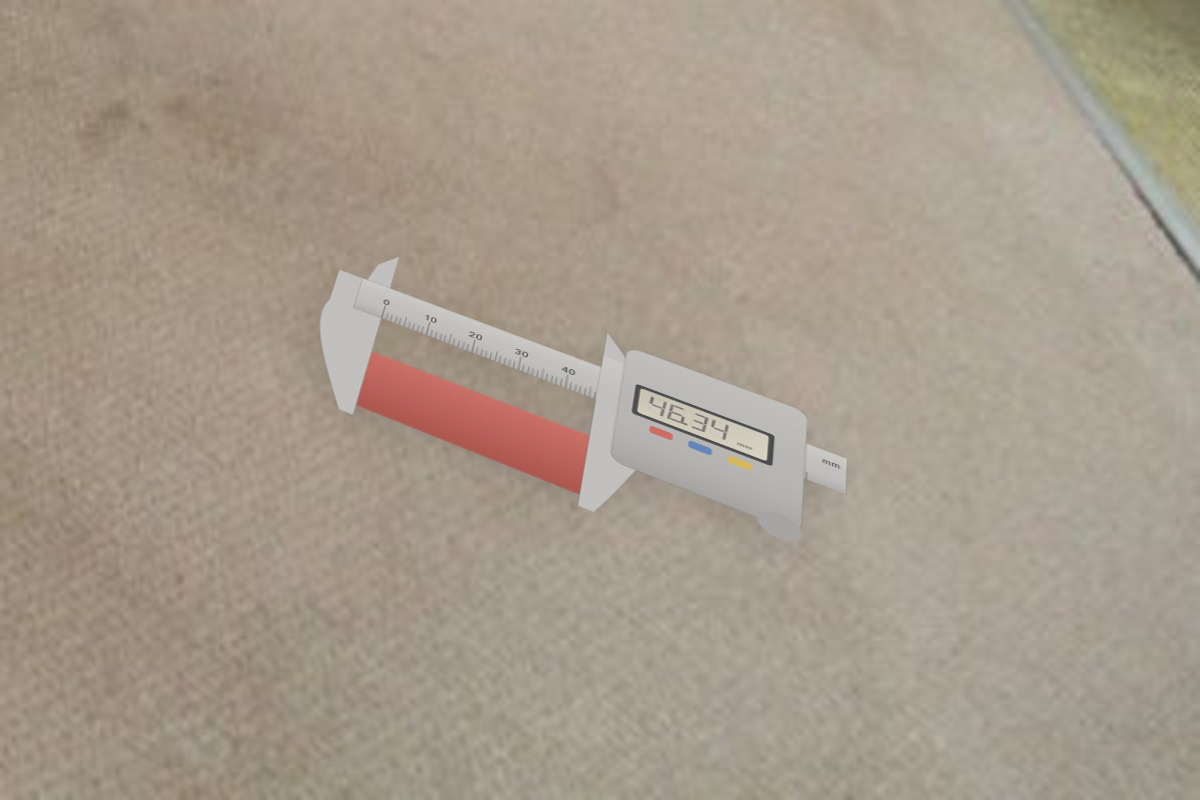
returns 46.34,mm
